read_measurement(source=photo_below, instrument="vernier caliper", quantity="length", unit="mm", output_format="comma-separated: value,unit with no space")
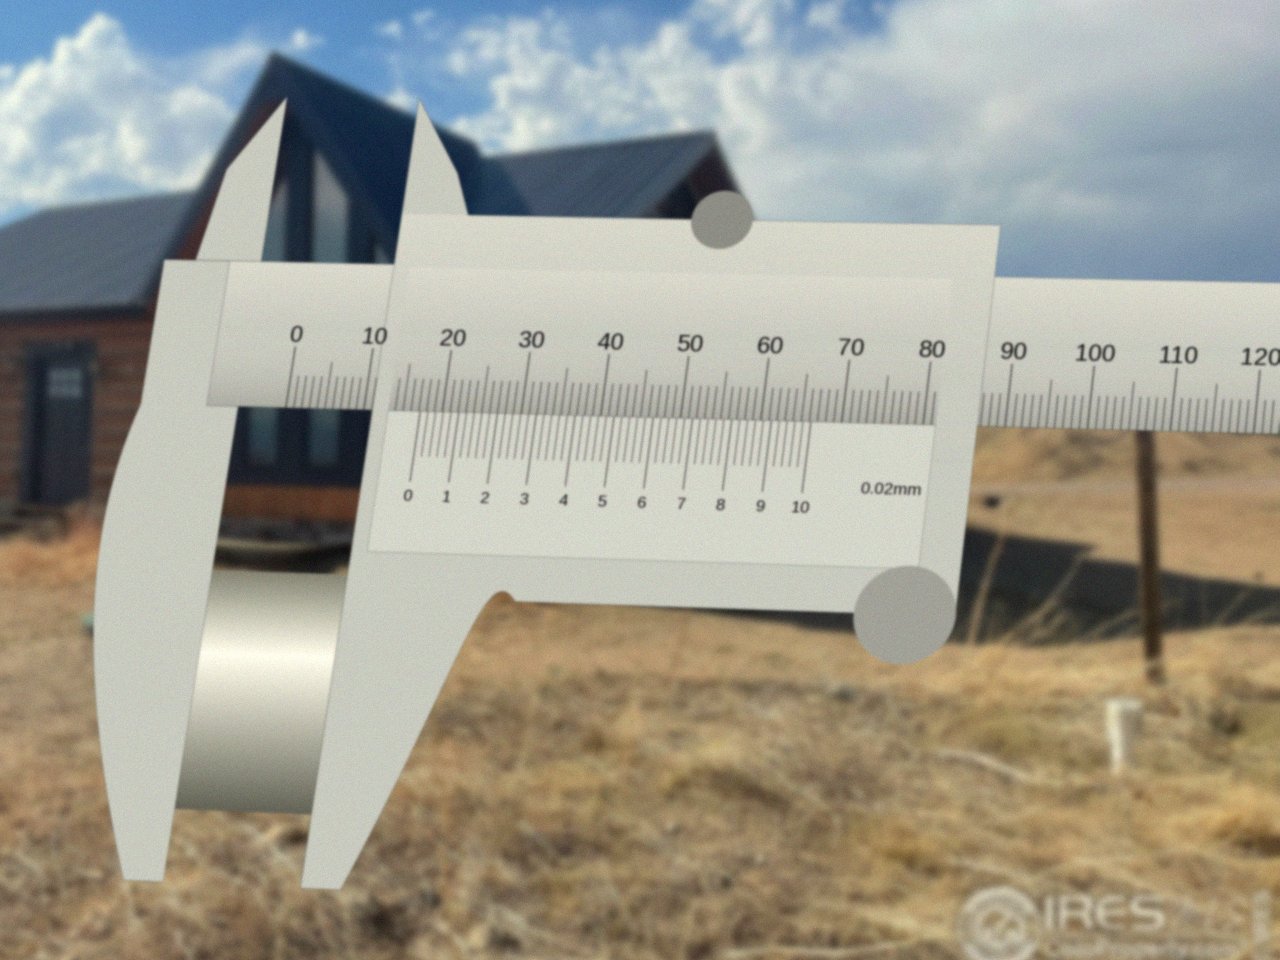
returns 17.2,mm
